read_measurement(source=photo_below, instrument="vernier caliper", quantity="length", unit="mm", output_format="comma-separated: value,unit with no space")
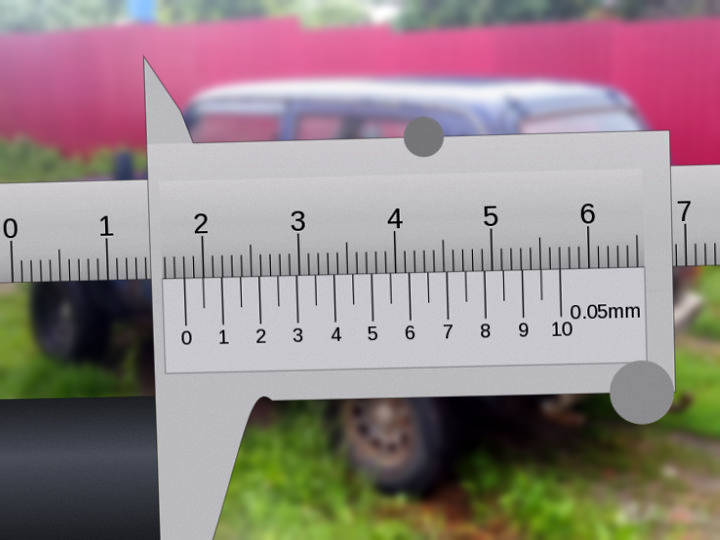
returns 18.0,mm
